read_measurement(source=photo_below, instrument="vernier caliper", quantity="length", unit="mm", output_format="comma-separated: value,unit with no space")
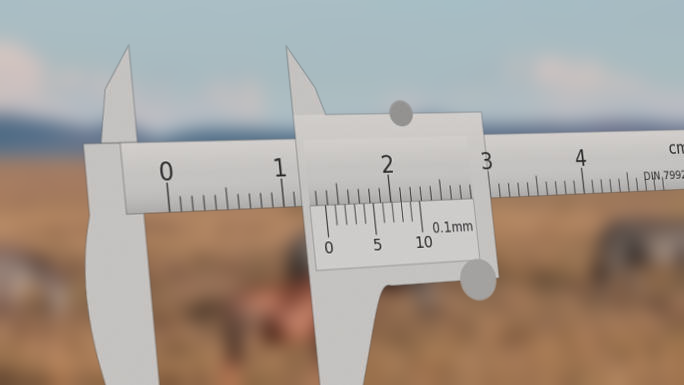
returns 13.8,mm
